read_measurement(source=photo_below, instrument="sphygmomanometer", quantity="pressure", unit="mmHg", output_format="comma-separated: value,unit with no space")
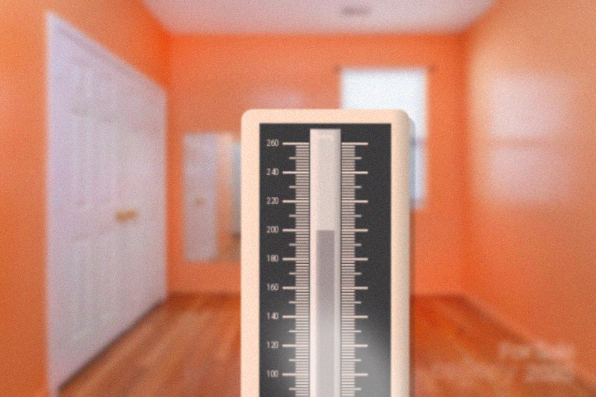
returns 200,mmHg
